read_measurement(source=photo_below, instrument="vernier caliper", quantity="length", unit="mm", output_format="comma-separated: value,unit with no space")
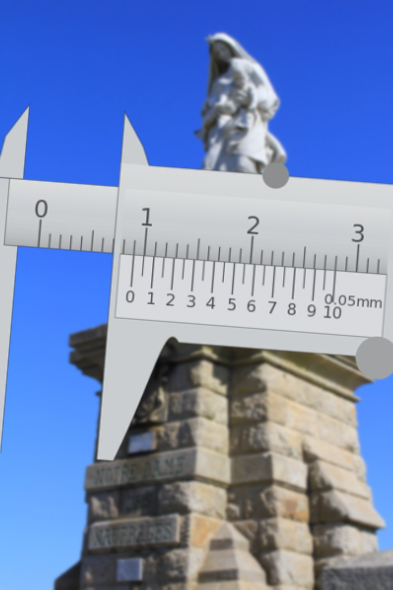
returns 9.0,mm
